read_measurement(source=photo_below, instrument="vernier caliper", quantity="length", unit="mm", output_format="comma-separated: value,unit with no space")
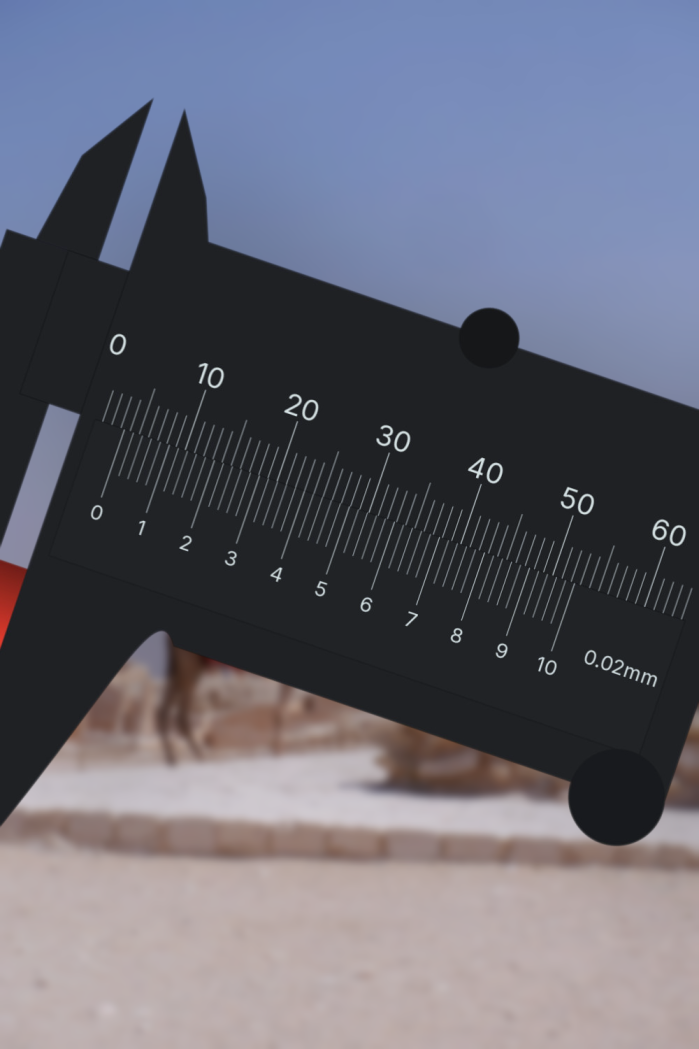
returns 3.4,mm
